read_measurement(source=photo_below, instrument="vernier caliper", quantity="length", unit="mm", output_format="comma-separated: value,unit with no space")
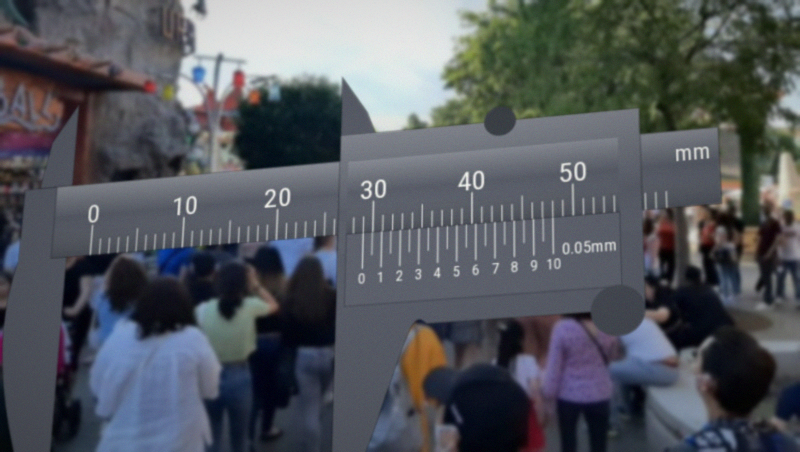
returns 29.0,mm
